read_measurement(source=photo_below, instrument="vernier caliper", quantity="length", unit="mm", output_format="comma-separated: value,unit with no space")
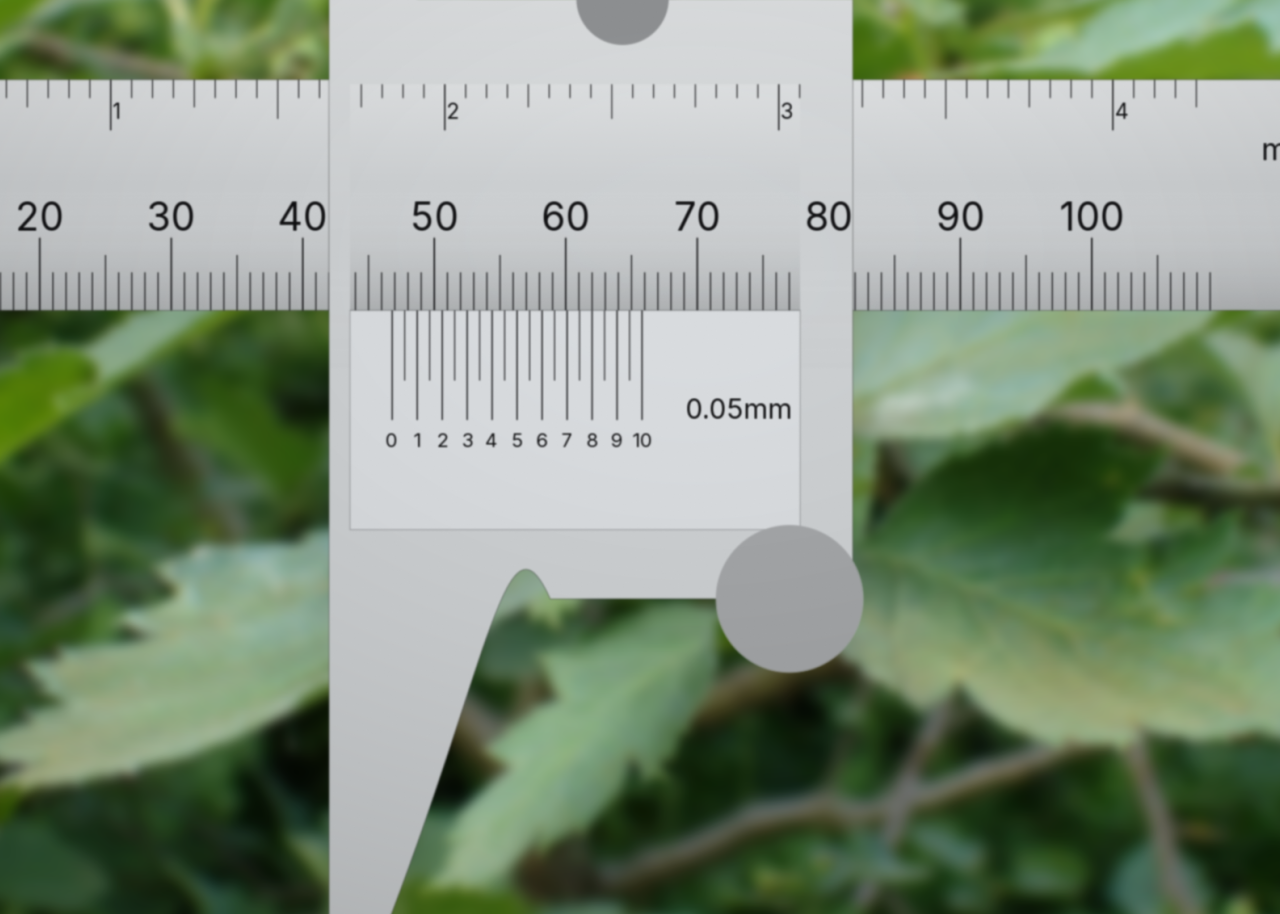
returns 46.8,mm
